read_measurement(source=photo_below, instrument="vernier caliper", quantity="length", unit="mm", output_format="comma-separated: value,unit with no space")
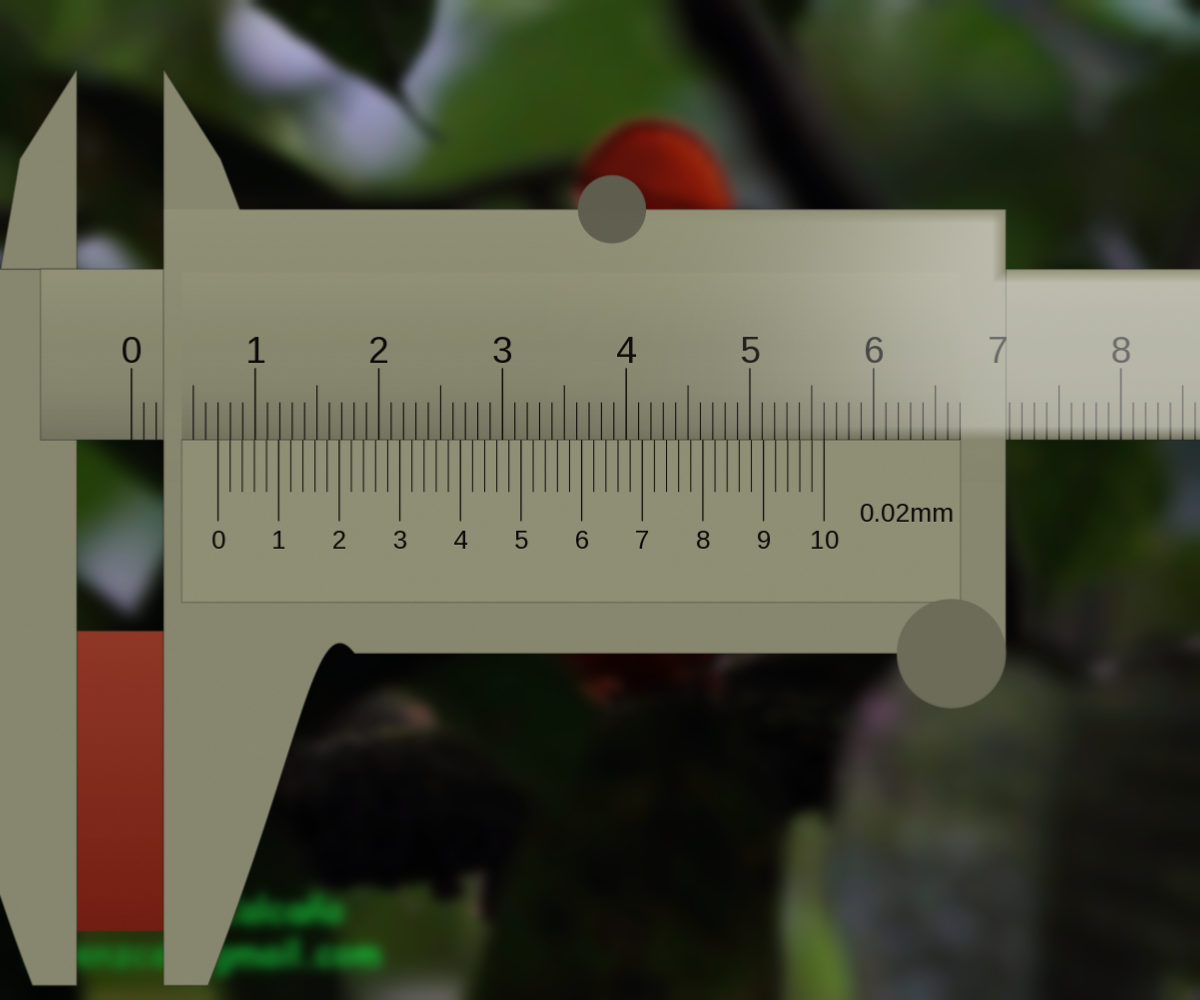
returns 7.0,mm
